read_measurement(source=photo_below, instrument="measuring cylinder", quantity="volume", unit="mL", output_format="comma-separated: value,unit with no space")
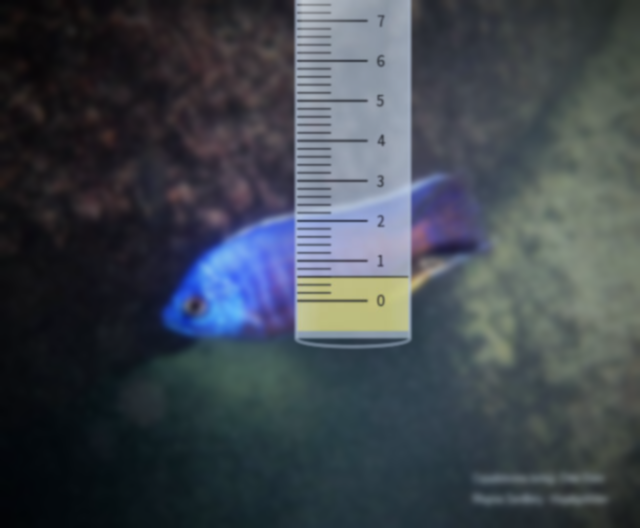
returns 0.6,mL
